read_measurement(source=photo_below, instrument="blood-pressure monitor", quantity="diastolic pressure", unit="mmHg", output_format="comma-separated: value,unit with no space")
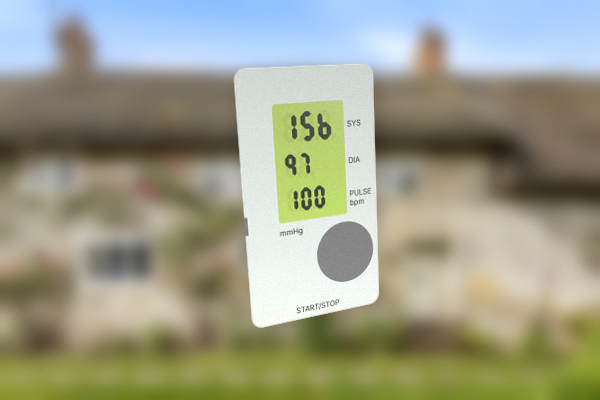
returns 97,mmHg
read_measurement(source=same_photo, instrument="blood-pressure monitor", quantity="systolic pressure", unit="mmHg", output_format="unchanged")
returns 156,mmHg
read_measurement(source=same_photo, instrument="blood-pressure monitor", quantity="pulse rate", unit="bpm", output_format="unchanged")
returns 100,bpm
